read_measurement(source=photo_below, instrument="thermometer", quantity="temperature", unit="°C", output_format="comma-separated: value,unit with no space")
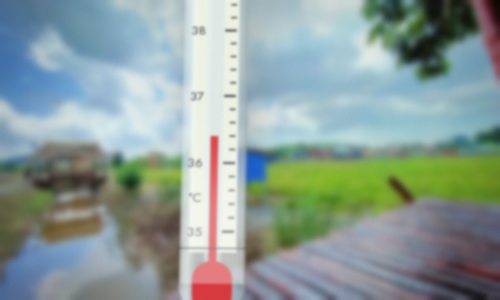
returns 36.4,°C
